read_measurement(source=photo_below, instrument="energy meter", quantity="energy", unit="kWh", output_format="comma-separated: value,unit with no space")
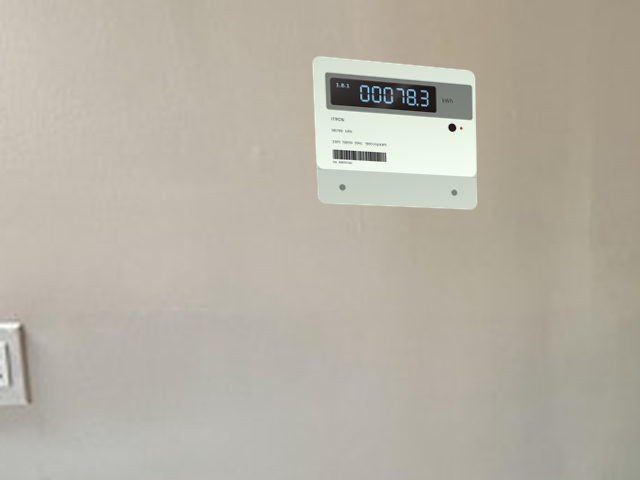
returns 78.3,kWh
